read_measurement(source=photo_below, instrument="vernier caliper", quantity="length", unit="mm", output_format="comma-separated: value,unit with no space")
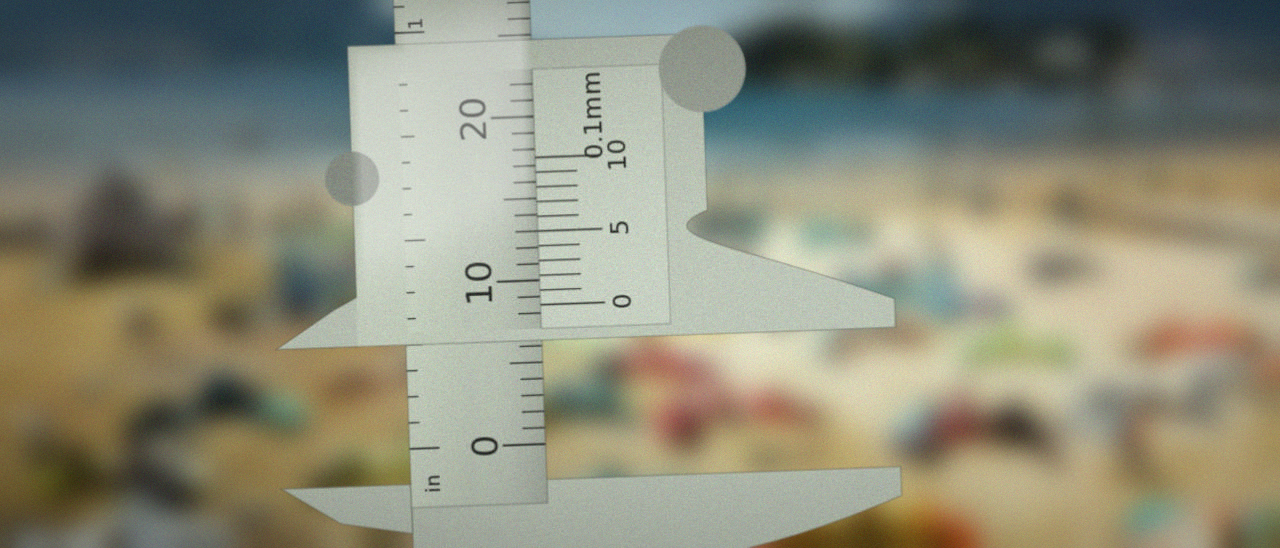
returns 8.5,mm
